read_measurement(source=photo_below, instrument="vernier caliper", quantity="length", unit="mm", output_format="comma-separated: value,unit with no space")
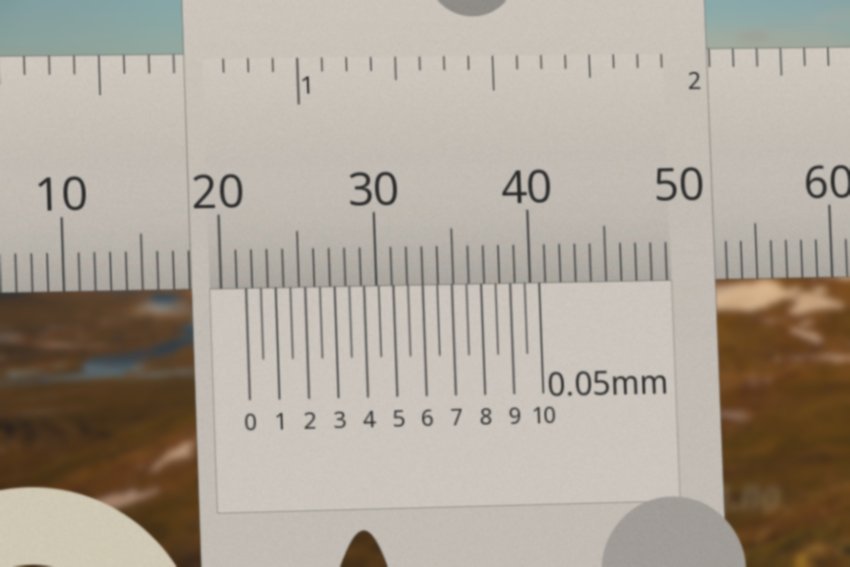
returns 21.6,mm
